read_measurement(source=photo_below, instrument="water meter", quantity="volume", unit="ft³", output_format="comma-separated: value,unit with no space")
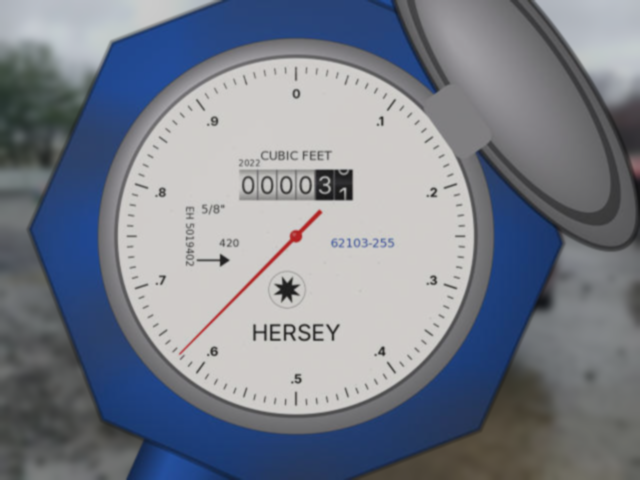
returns 30.62,ft³
